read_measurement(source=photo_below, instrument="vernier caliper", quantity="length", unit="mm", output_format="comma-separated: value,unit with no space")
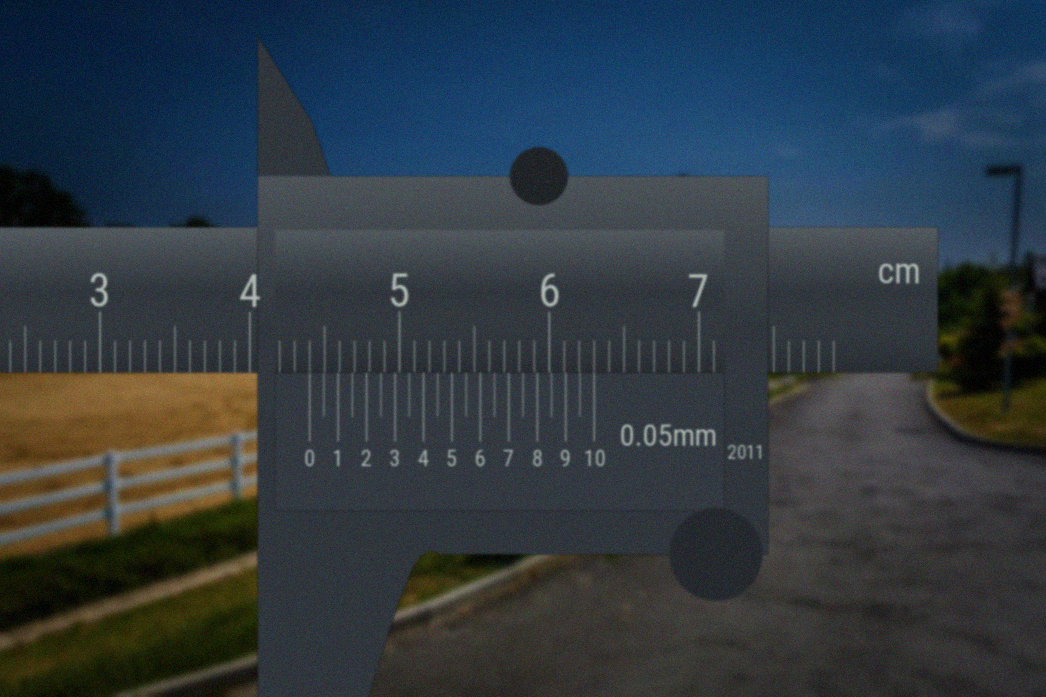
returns 44.0,mm
